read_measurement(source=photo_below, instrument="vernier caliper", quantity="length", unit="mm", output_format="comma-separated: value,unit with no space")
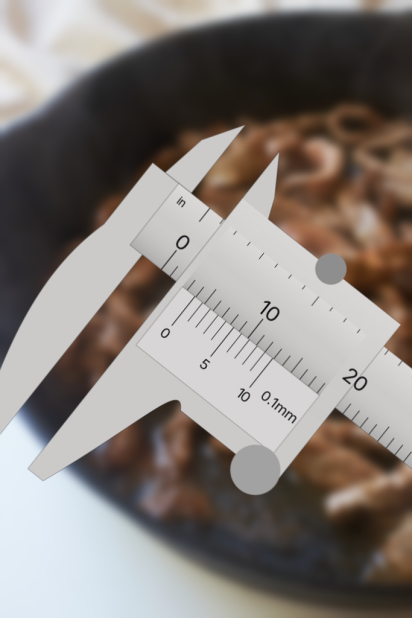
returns 3.9,mm
